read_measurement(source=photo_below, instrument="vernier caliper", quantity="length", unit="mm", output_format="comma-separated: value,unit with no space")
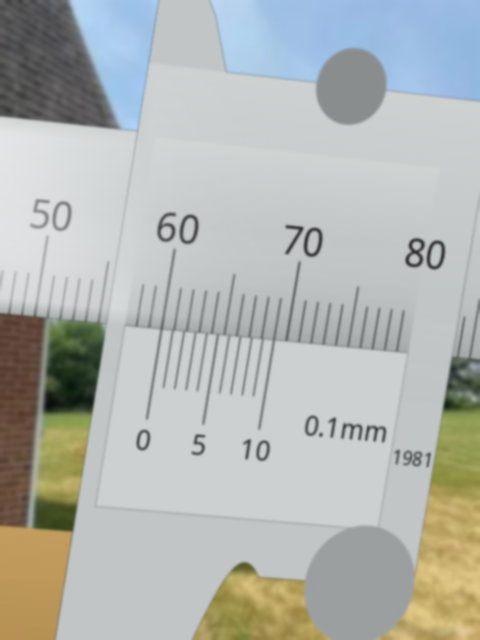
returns 60.0,mm
